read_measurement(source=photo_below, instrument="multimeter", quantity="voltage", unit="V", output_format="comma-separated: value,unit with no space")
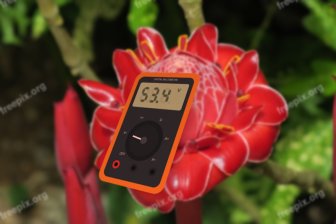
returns 53.4,V
